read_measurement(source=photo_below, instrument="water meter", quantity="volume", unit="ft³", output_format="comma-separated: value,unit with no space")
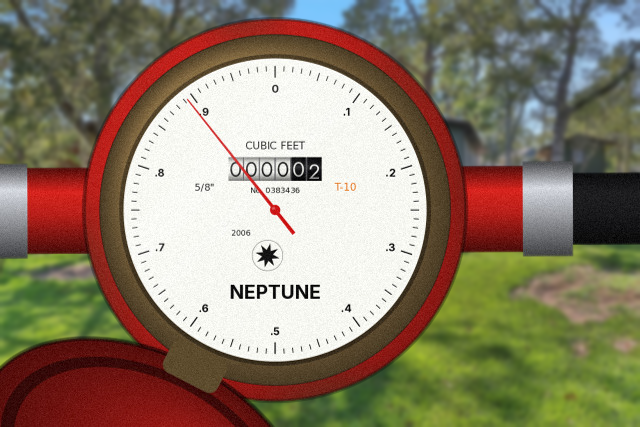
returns 1.89,ft³
